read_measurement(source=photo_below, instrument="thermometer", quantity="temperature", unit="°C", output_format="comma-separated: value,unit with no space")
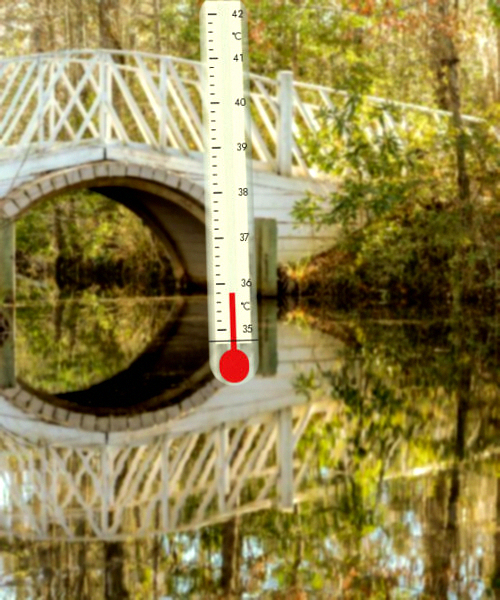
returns 35.8,°C
